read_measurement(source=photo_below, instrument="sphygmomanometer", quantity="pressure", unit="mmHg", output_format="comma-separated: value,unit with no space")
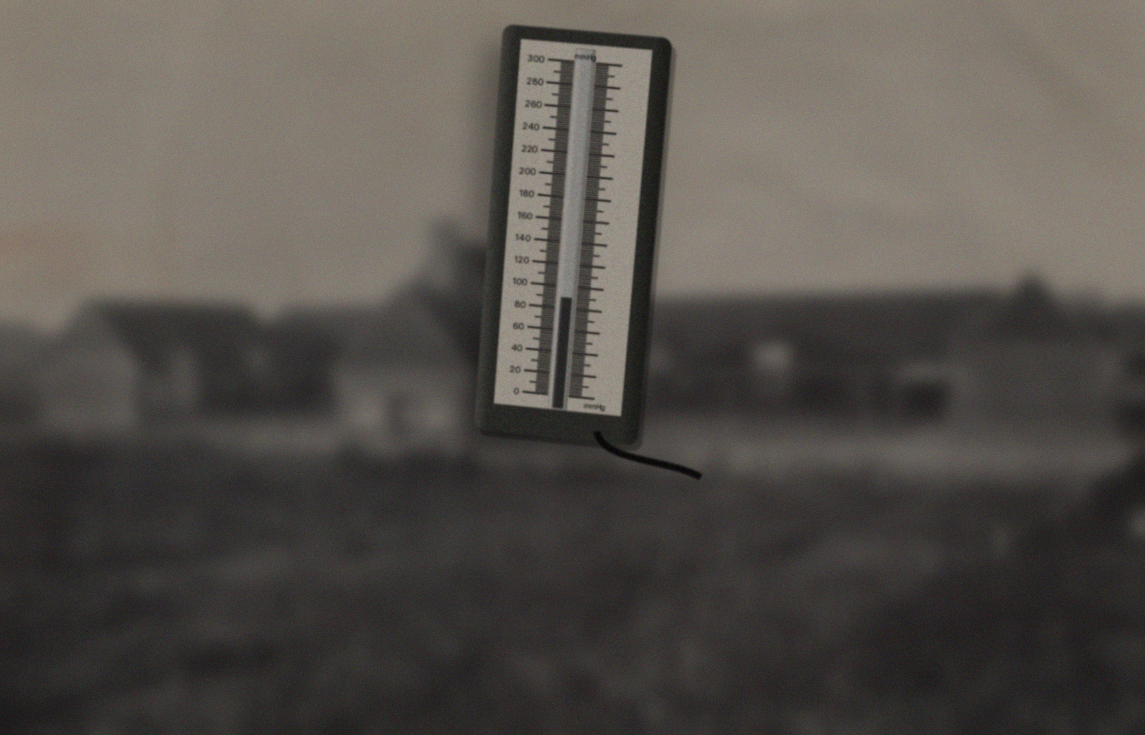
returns 90,mmHg
